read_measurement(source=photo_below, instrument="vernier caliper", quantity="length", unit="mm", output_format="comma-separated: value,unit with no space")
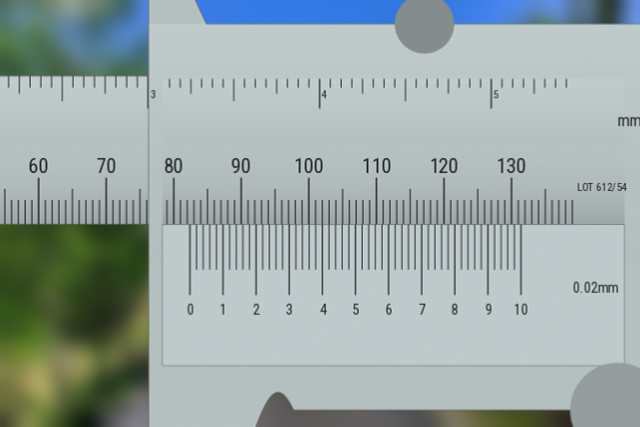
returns 82.4,mm
